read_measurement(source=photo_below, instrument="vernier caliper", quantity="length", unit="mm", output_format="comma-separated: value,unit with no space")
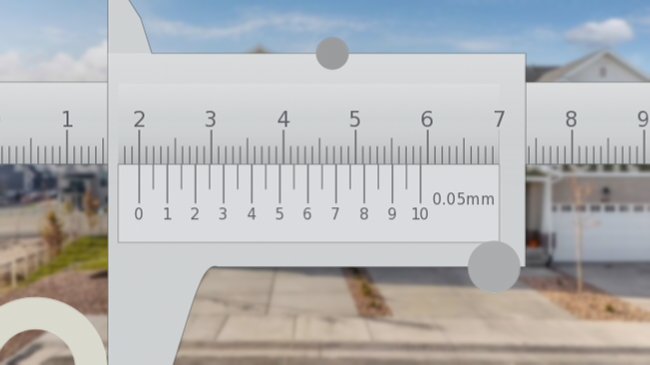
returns 20.0,mm
